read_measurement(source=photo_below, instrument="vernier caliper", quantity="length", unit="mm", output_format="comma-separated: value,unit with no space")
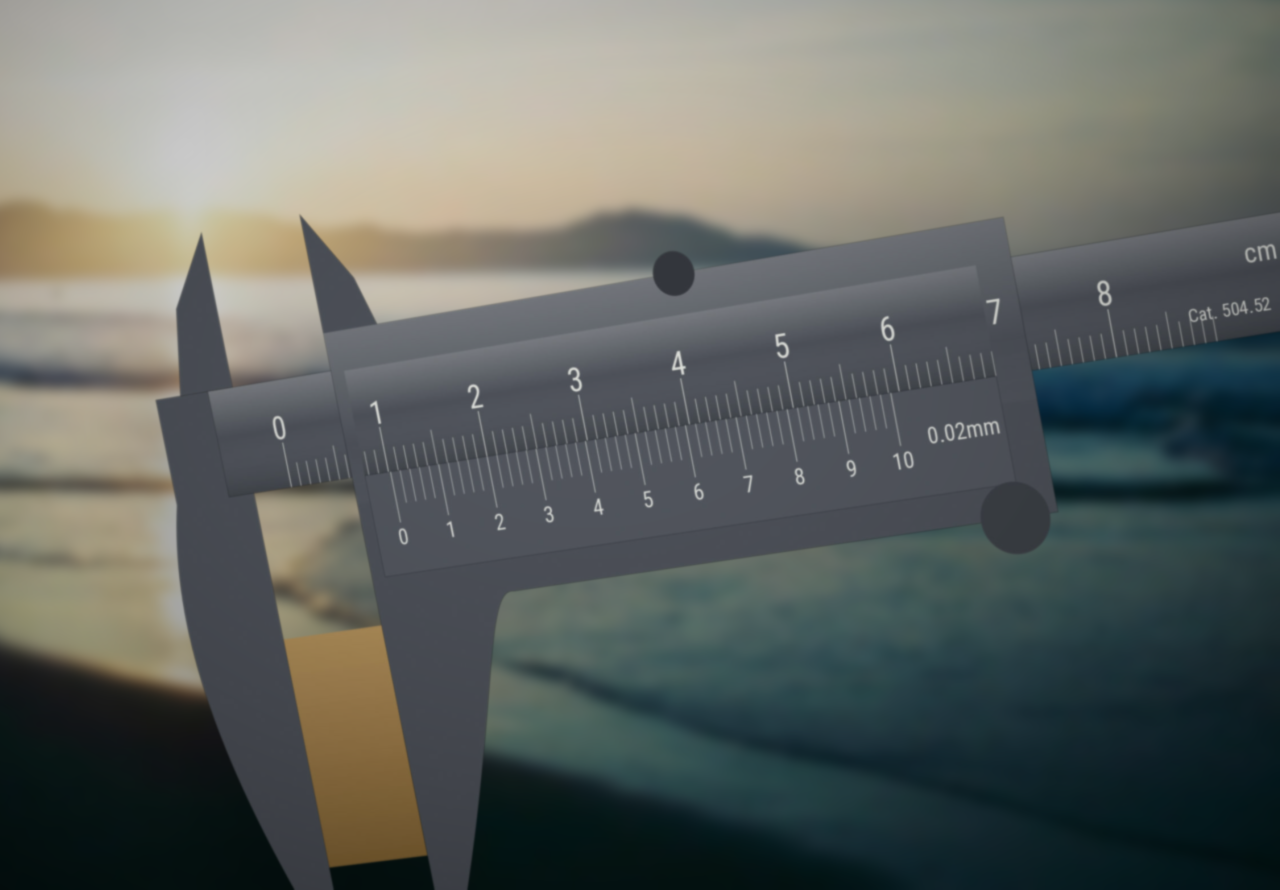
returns 10.2,mm
